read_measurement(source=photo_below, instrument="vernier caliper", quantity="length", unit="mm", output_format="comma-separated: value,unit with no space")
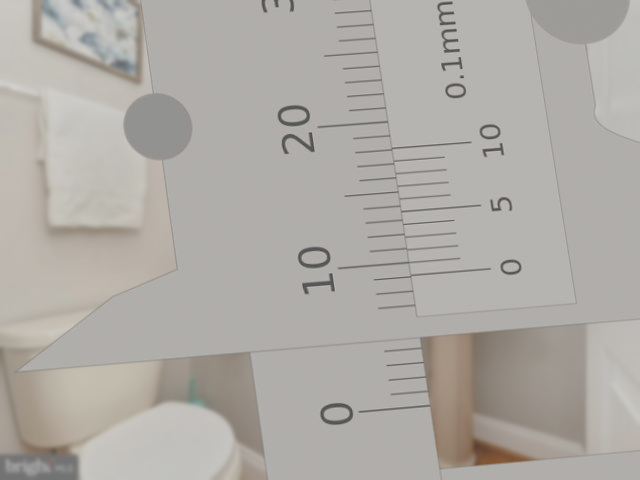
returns 9.1,mm
